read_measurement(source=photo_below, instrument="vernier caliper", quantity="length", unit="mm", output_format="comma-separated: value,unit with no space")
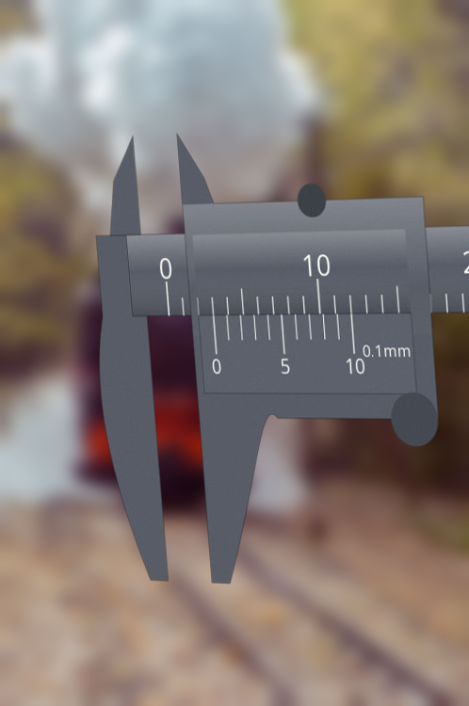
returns 3.0,mm
